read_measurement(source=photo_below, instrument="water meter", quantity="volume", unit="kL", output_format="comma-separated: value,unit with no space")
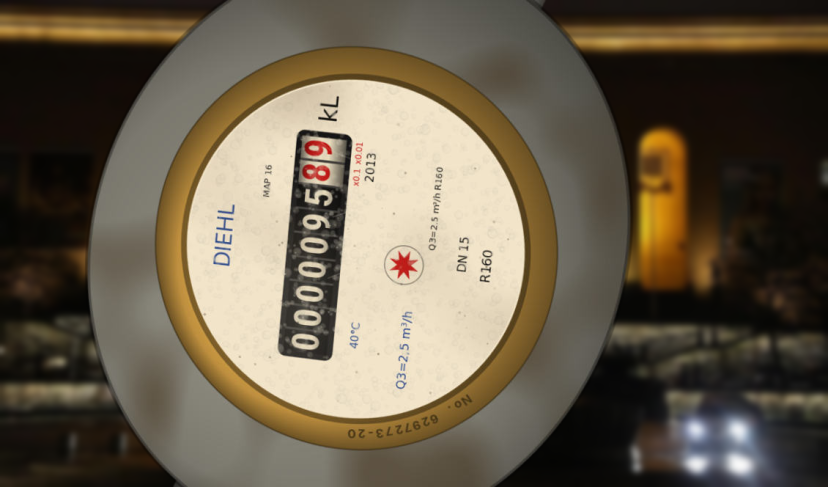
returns 95.89,kL
